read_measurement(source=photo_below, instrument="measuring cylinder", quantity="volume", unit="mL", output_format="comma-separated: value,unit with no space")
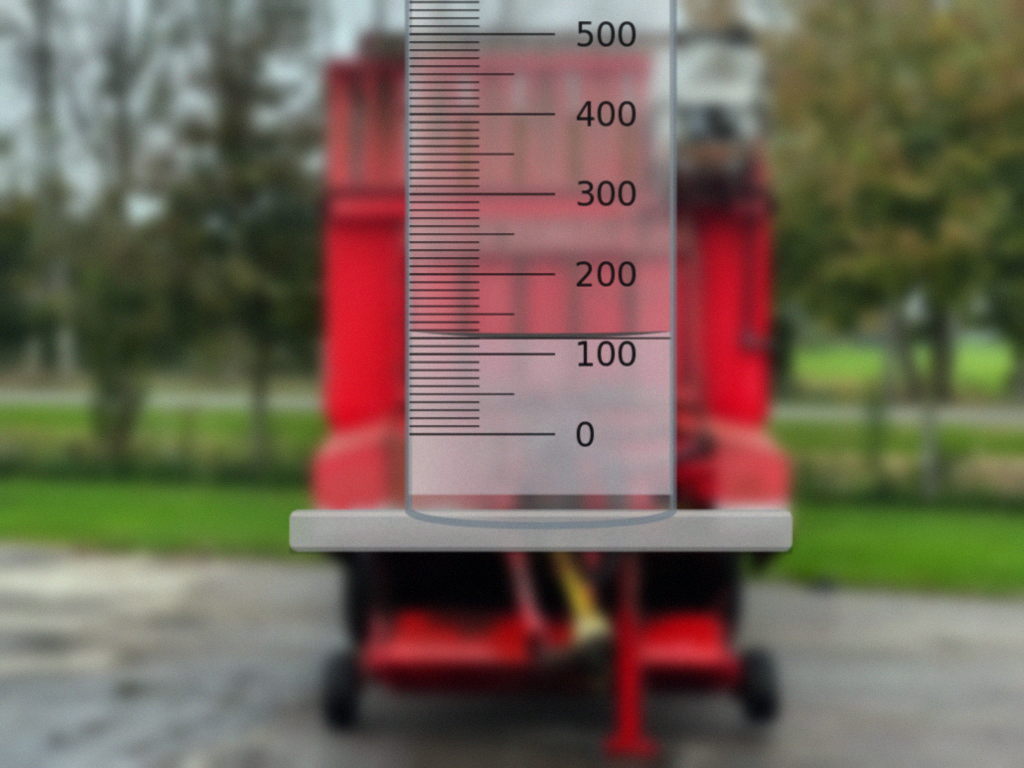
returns 120,mL
